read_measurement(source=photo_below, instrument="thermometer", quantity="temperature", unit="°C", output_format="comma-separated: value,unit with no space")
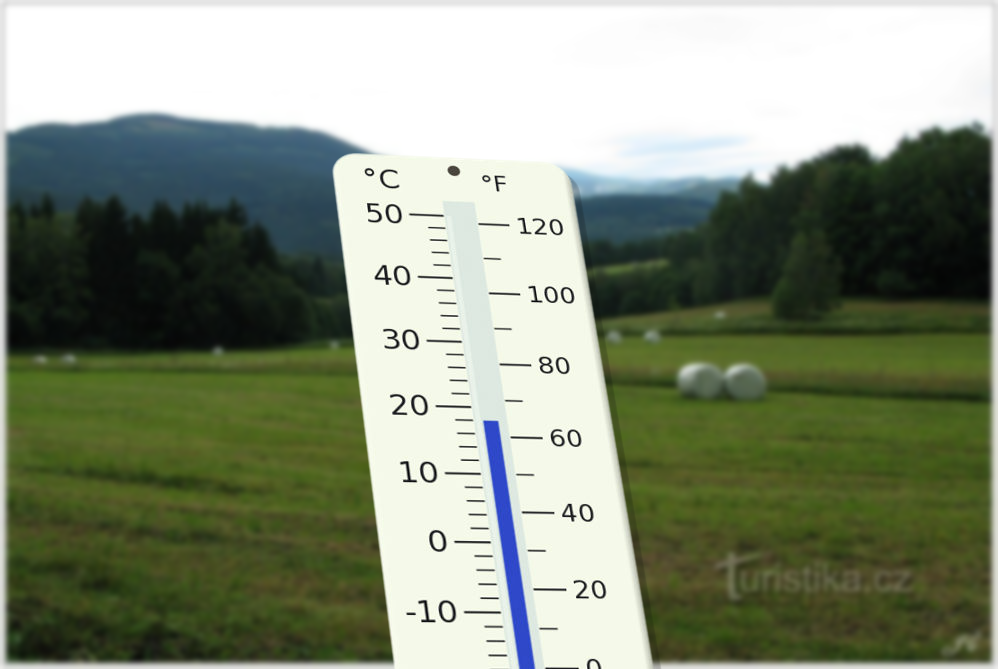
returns 18,°C
